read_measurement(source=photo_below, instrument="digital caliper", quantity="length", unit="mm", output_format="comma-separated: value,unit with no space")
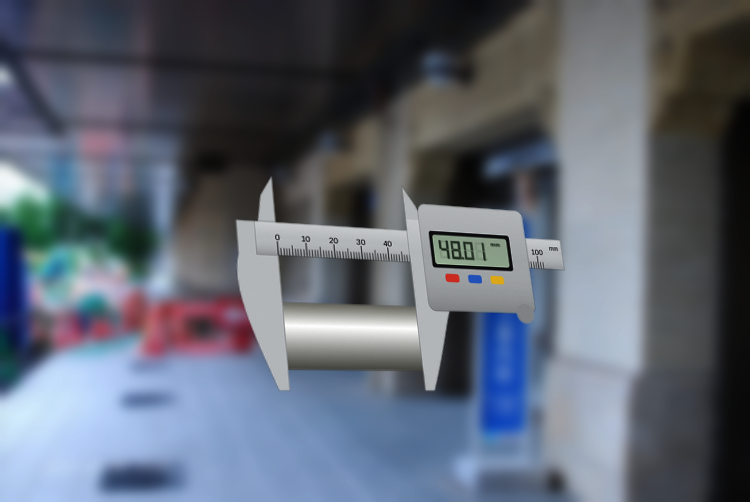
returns 48.01,mm
